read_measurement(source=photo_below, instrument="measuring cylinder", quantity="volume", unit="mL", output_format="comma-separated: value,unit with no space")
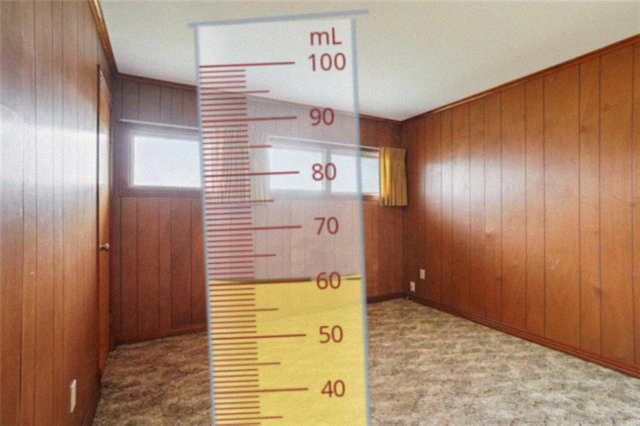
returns 60,mL
